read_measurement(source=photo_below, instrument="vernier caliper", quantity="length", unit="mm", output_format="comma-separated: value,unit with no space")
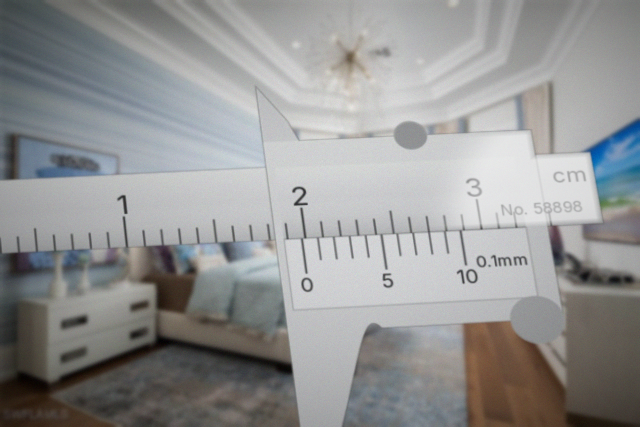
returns 19.8,mm
